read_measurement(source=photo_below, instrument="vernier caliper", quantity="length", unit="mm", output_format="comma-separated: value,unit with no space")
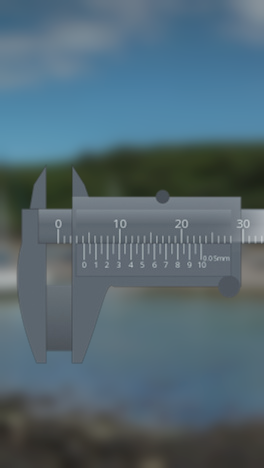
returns 4.2,mm
